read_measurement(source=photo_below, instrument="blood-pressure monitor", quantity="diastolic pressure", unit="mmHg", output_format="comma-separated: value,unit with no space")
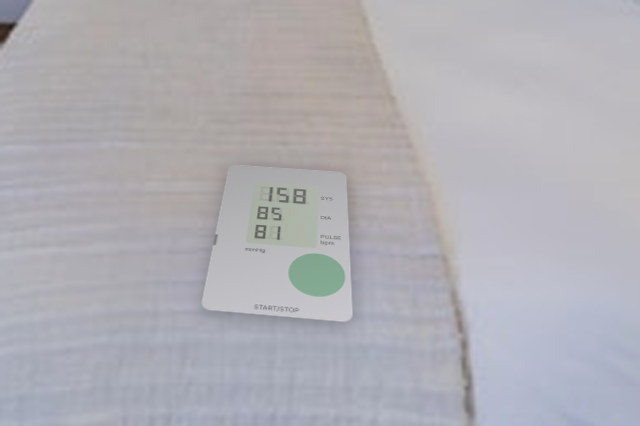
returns 85,mmHg
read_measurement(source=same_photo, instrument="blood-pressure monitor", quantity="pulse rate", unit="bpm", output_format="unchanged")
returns 81,bpm
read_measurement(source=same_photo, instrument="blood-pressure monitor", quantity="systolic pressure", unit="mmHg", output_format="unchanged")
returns 158,mmHg
